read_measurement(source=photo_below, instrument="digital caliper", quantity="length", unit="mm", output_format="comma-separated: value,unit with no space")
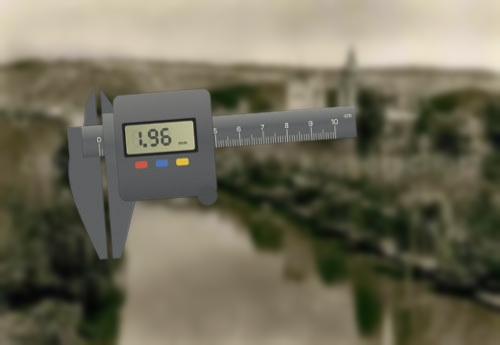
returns 1.96,mm
